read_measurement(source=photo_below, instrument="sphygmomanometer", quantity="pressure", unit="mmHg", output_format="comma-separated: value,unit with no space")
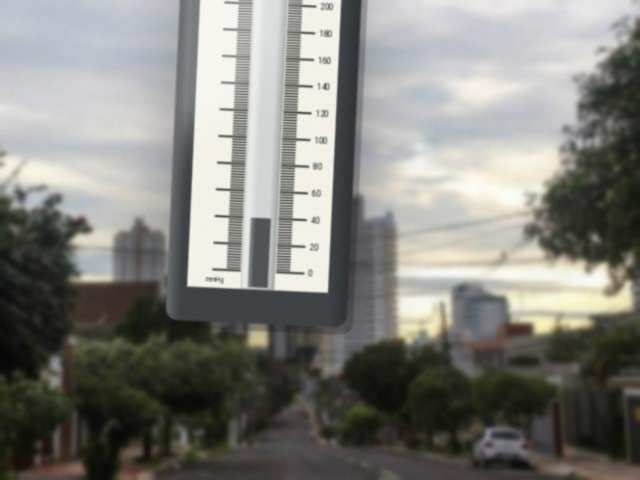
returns 40,mmHg
